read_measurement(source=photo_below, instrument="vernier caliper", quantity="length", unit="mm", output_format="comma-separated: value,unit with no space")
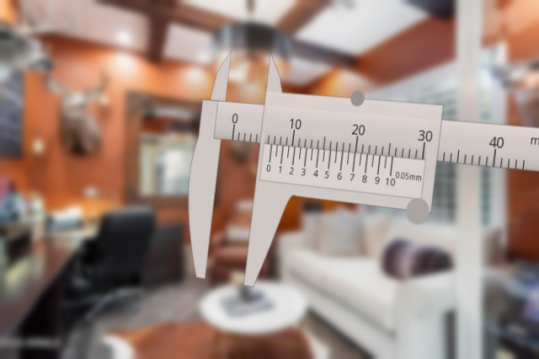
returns 6.6,mm
